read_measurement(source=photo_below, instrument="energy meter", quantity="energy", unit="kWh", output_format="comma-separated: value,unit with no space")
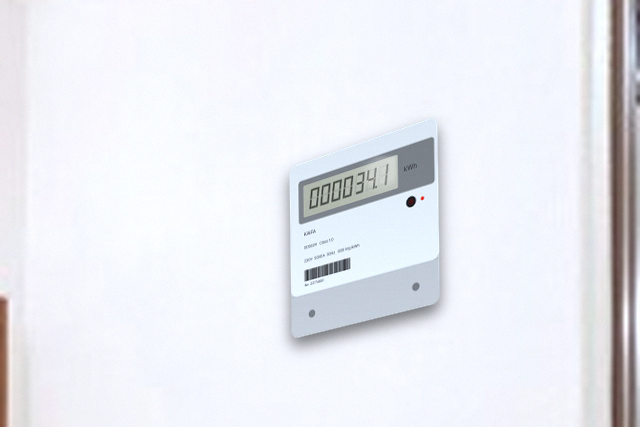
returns 34.1,kWh
